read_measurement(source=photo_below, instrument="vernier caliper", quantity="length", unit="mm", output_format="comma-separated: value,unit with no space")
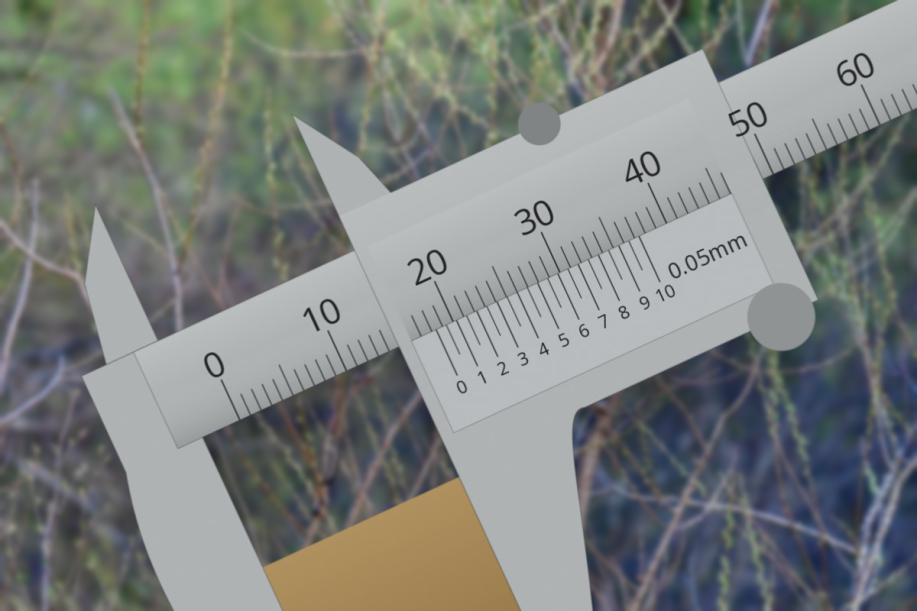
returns 18.4,mm
